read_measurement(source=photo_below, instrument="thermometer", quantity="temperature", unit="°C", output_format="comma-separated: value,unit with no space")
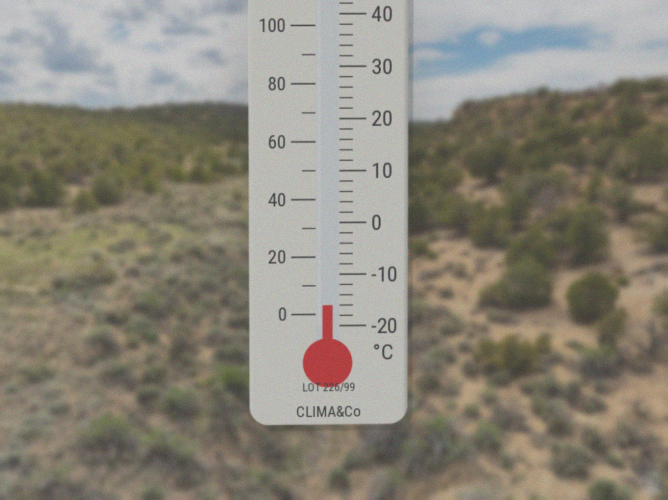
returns -16,°C
